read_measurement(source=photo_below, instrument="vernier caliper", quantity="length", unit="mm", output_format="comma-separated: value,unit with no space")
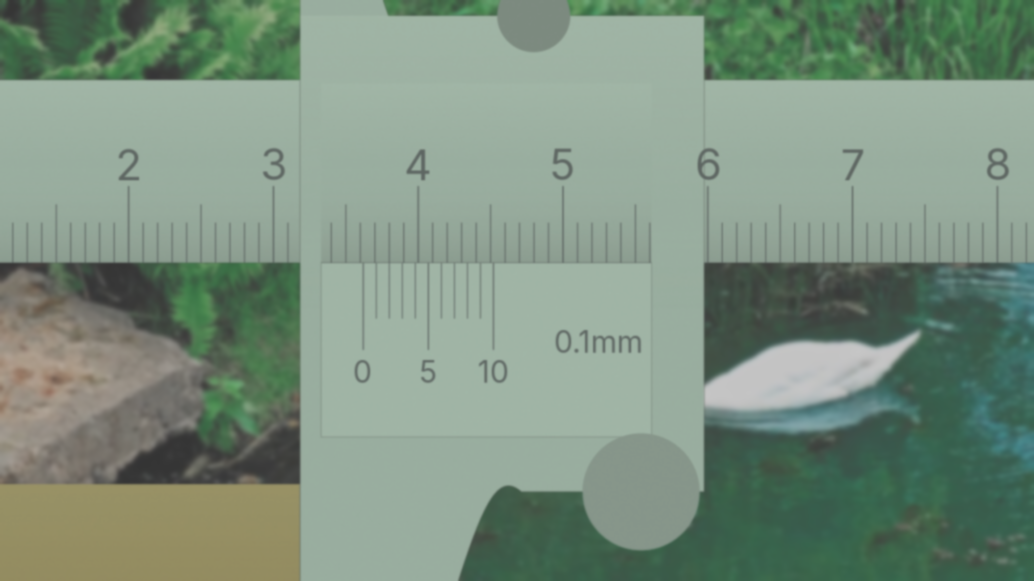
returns 36.2,mm
